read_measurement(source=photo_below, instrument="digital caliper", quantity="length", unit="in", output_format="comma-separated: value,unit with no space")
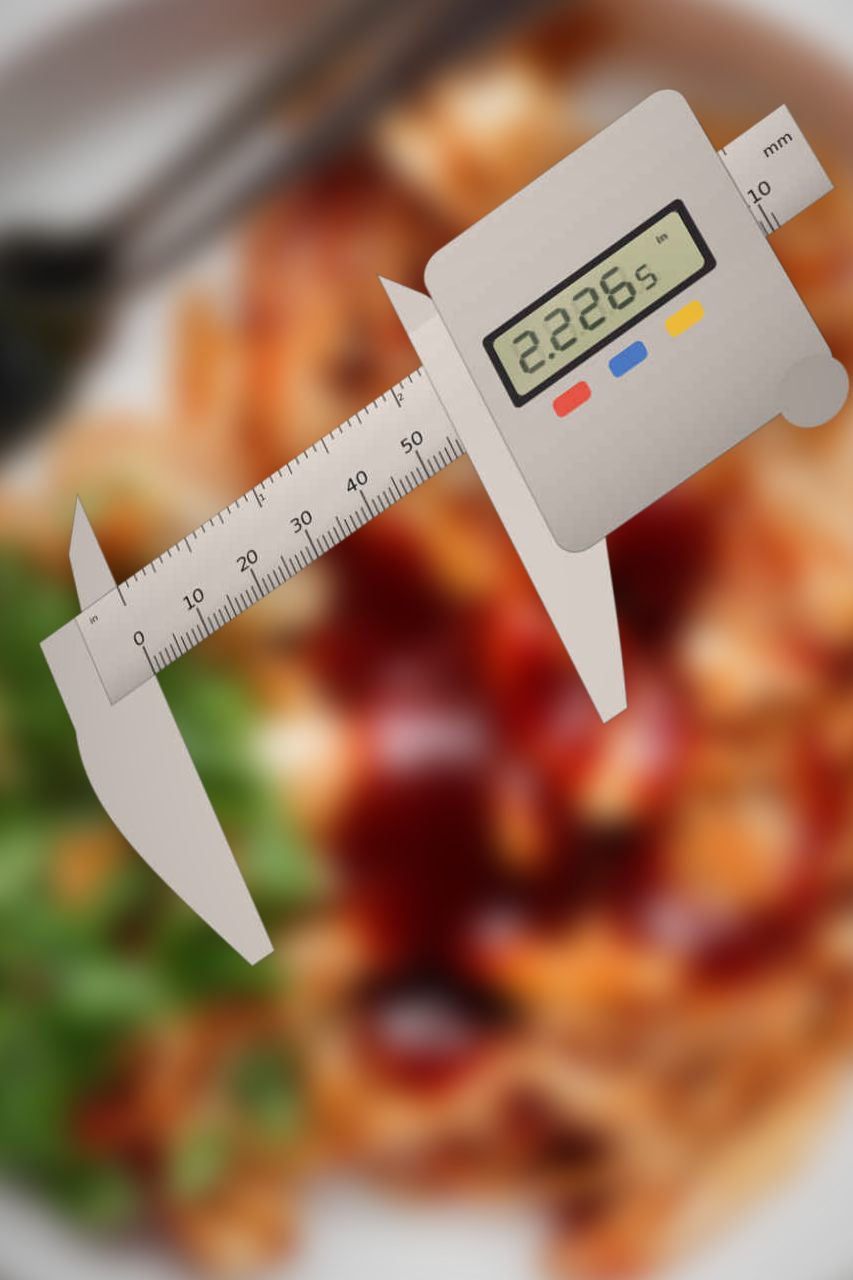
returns 2.2265,in
